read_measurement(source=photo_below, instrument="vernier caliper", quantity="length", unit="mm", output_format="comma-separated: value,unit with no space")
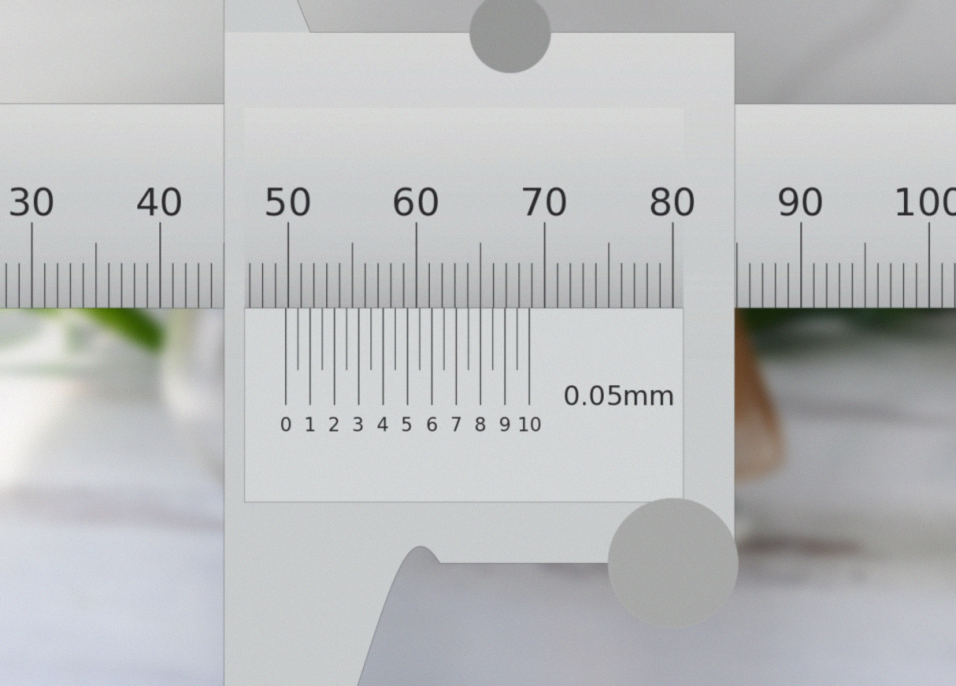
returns 49.8,mm
